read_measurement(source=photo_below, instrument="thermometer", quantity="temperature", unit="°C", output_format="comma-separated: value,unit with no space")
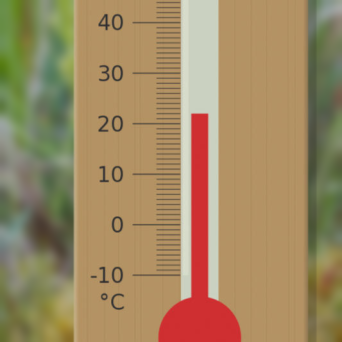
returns 22,°C
